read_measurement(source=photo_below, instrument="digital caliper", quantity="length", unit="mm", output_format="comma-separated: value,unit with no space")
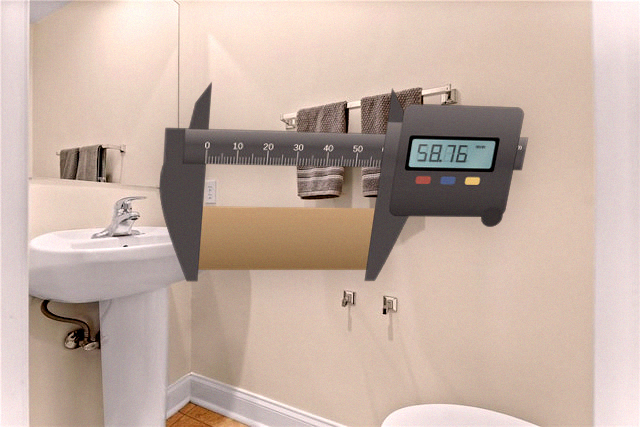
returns 58.76,mm
